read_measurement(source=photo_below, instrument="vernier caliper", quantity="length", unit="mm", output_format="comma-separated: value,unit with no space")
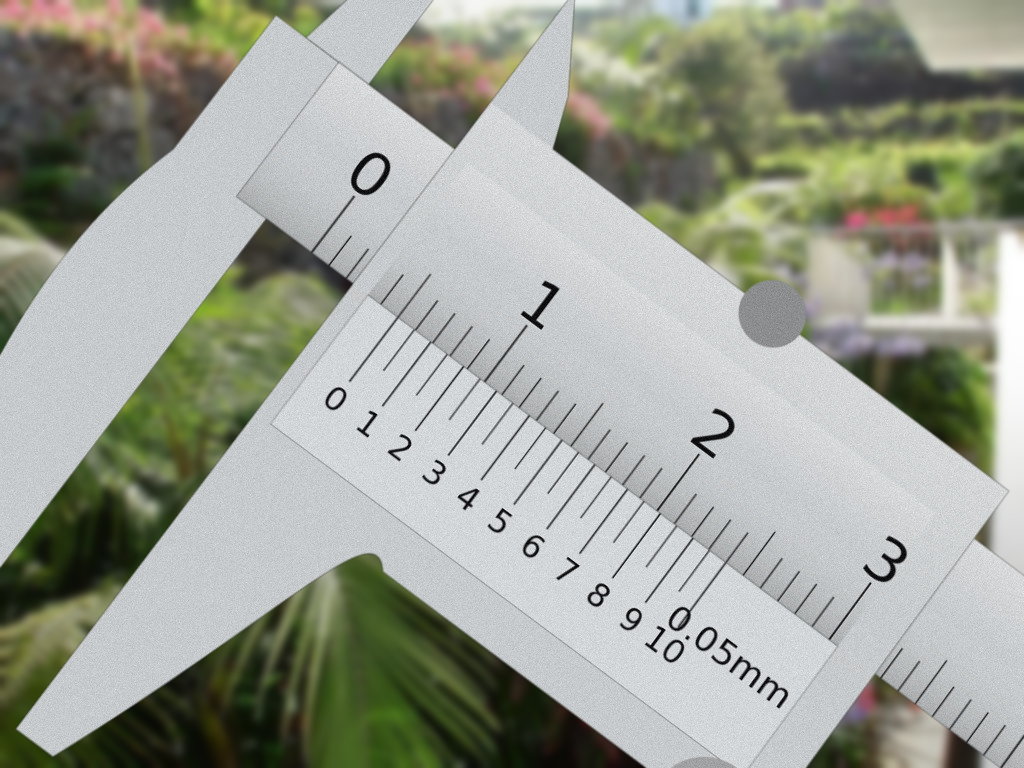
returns 5.0,mm
